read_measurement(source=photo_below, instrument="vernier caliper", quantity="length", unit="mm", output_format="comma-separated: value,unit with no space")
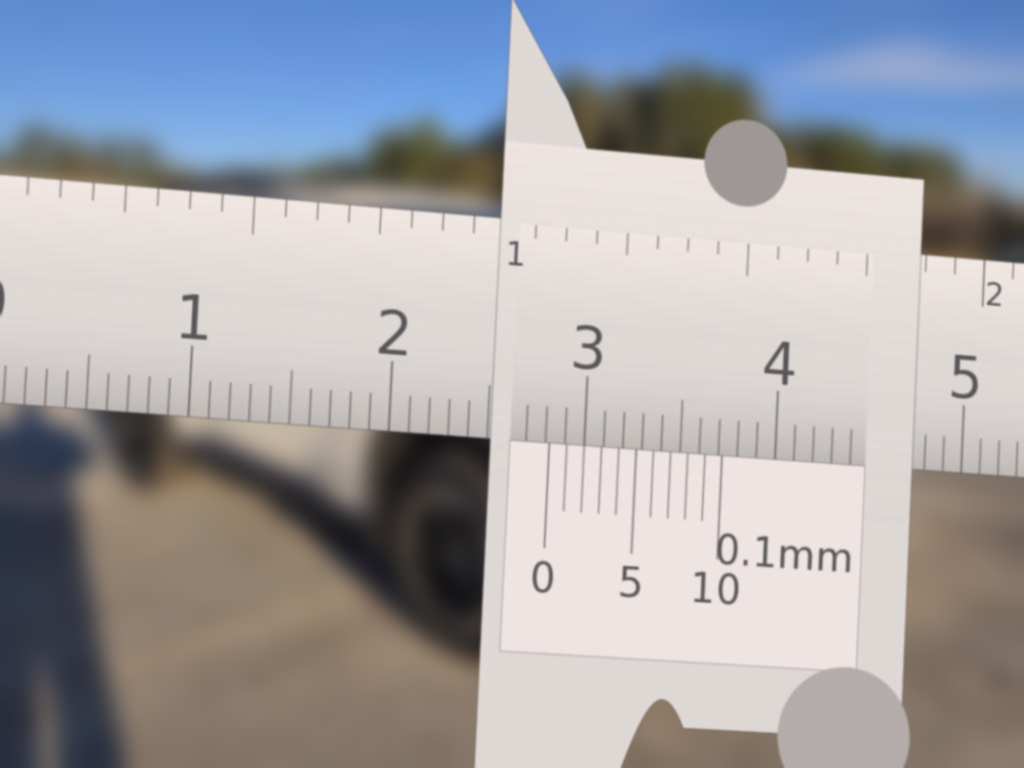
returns 28.2,mm
